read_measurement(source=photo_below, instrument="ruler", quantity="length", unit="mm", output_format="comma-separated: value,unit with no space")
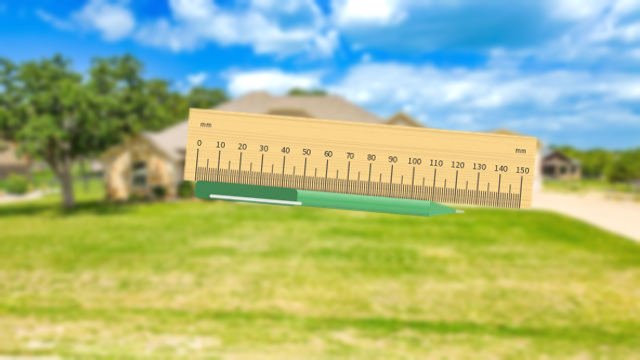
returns 125,mm
